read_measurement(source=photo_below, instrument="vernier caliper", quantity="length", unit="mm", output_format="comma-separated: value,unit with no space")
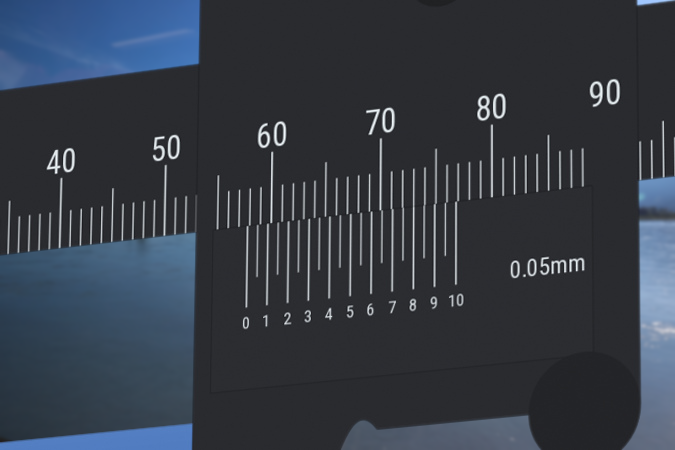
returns 57.8,mm
